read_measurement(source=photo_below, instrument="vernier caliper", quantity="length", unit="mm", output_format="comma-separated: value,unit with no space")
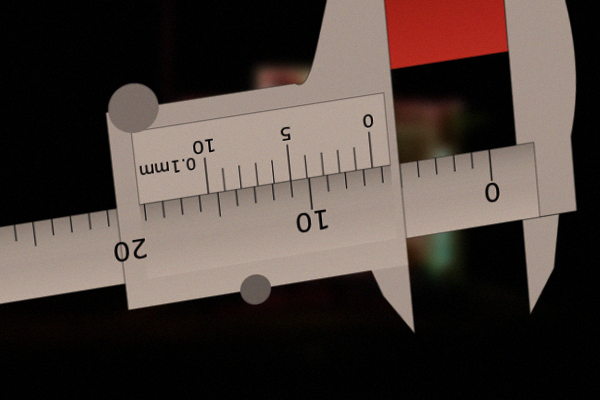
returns 6.5,mm
